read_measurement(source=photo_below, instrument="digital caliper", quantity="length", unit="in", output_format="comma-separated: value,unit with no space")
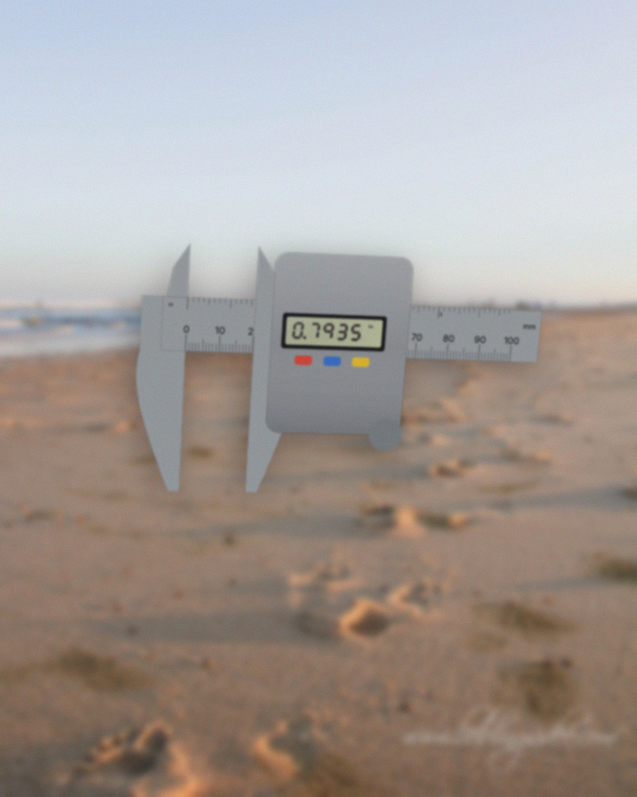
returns 0.7935,in
